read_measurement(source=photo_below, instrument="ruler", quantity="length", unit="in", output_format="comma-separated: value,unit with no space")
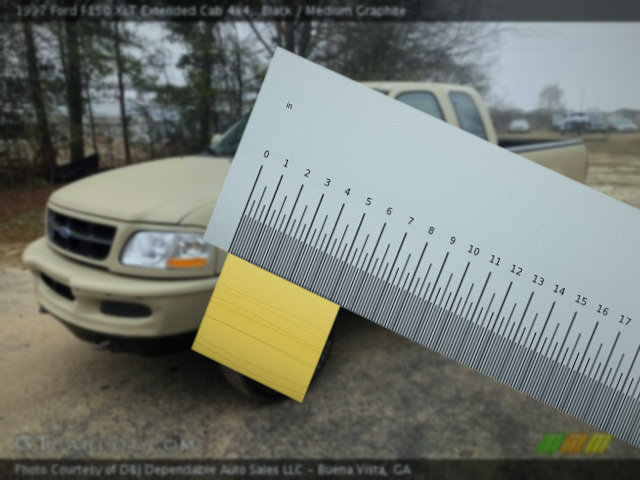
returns 5.5,in
